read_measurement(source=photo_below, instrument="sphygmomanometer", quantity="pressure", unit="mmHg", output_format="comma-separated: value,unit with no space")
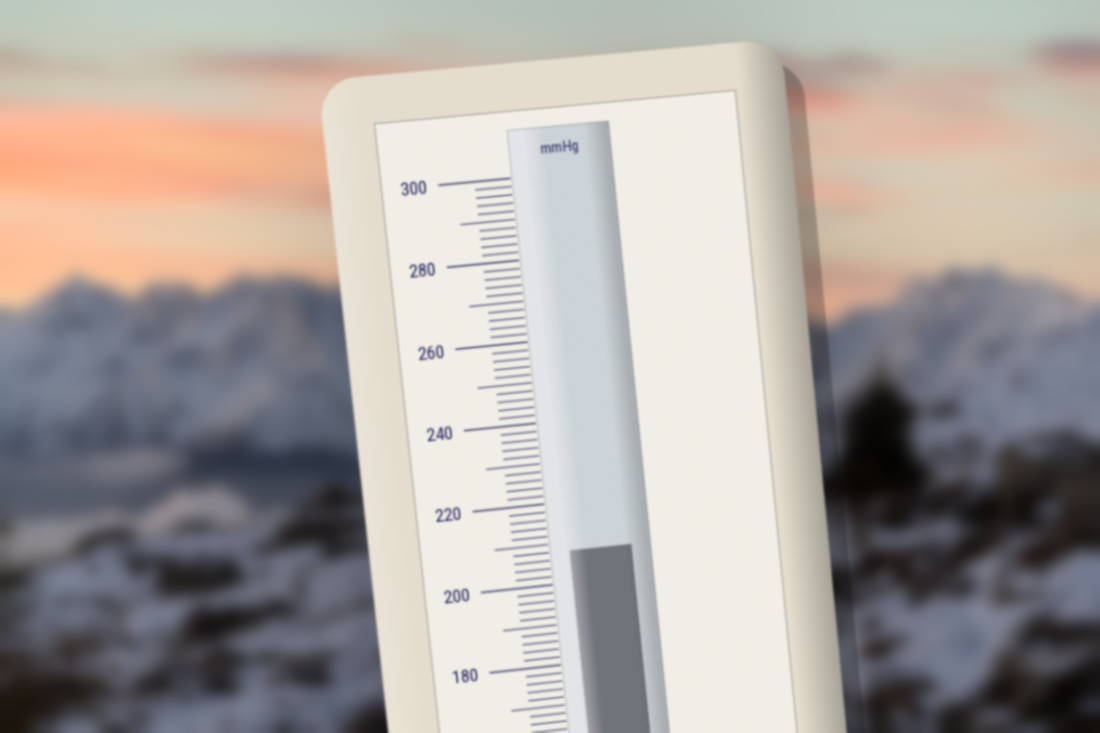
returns 208,mmHg
